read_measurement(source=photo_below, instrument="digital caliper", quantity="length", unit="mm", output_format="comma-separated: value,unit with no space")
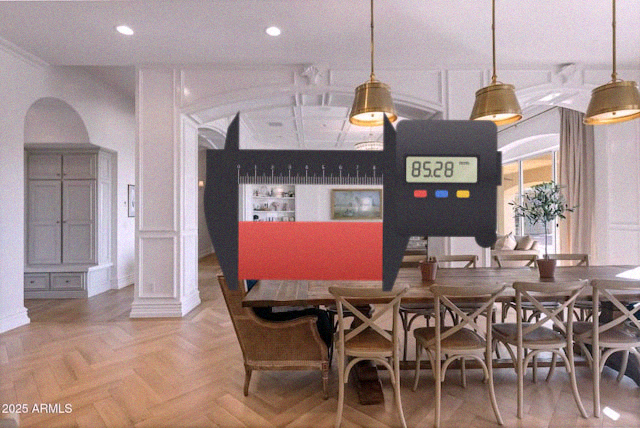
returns 85.28,mm
